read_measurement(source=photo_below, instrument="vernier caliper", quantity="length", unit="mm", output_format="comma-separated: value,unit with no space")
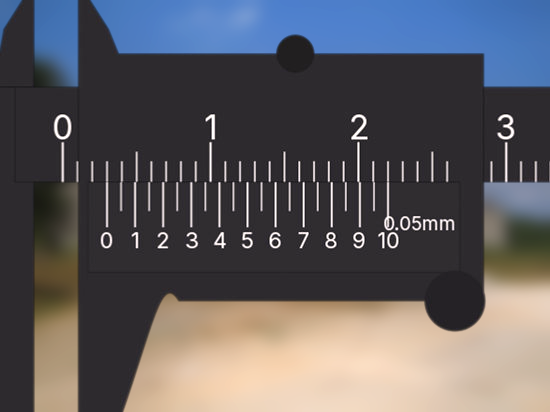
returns 3.0,mm
